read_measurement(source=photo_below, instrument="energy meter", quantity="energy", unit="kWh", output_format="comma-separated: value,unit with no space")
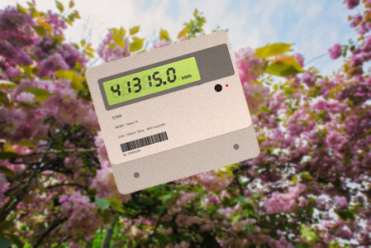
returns 41315.0,kWh
